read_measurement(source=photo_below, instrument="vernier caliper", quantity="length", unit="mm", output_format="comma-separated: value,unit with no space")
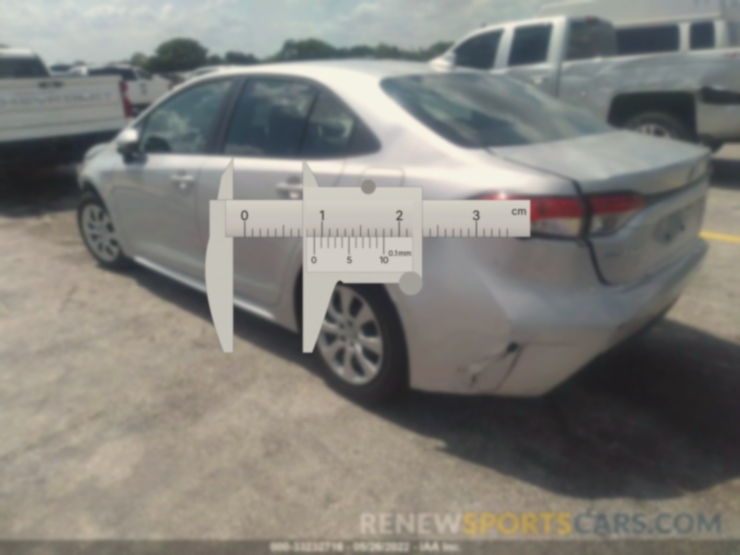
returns 9.0,mm
